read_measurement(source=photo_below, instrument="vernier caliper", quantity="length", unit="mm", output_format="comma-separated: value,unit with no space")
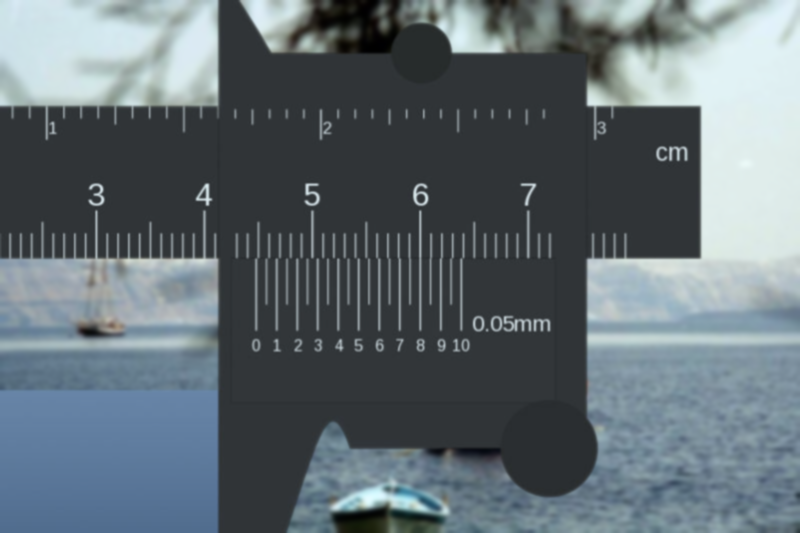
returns 44.8,mm
